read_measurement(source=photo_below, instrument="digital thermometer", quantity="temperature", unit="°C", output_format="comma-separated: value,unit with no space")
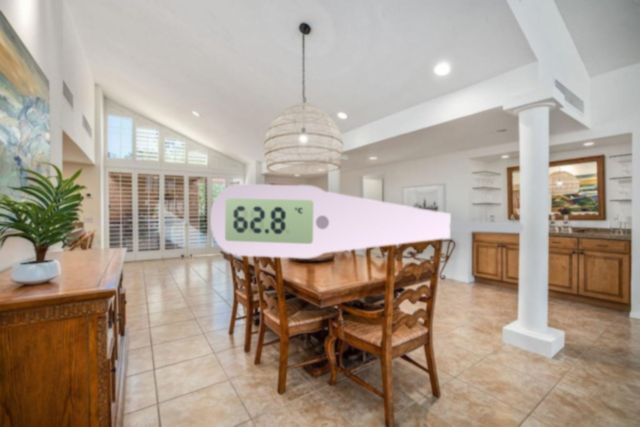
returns 62.8,°C
